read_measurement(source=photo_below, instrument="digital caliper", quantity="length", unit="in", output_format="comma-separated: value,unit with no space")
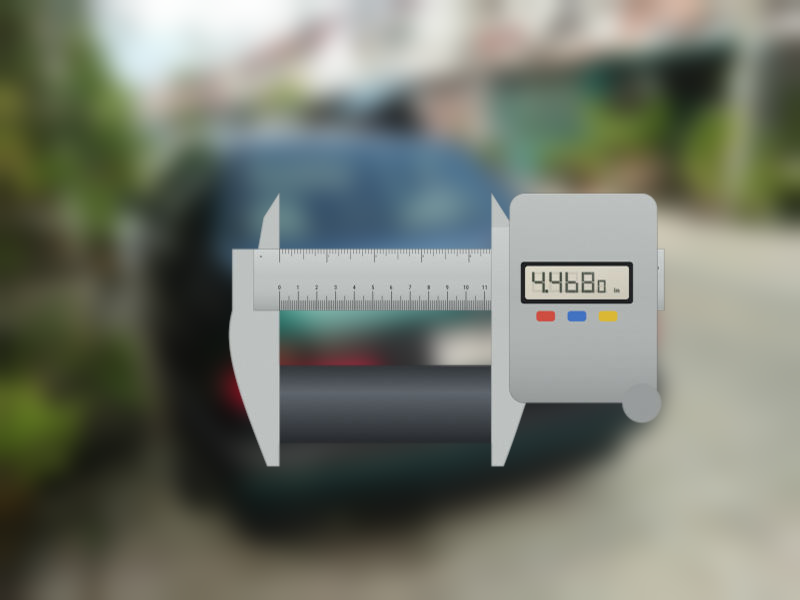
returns 4.4680,in
